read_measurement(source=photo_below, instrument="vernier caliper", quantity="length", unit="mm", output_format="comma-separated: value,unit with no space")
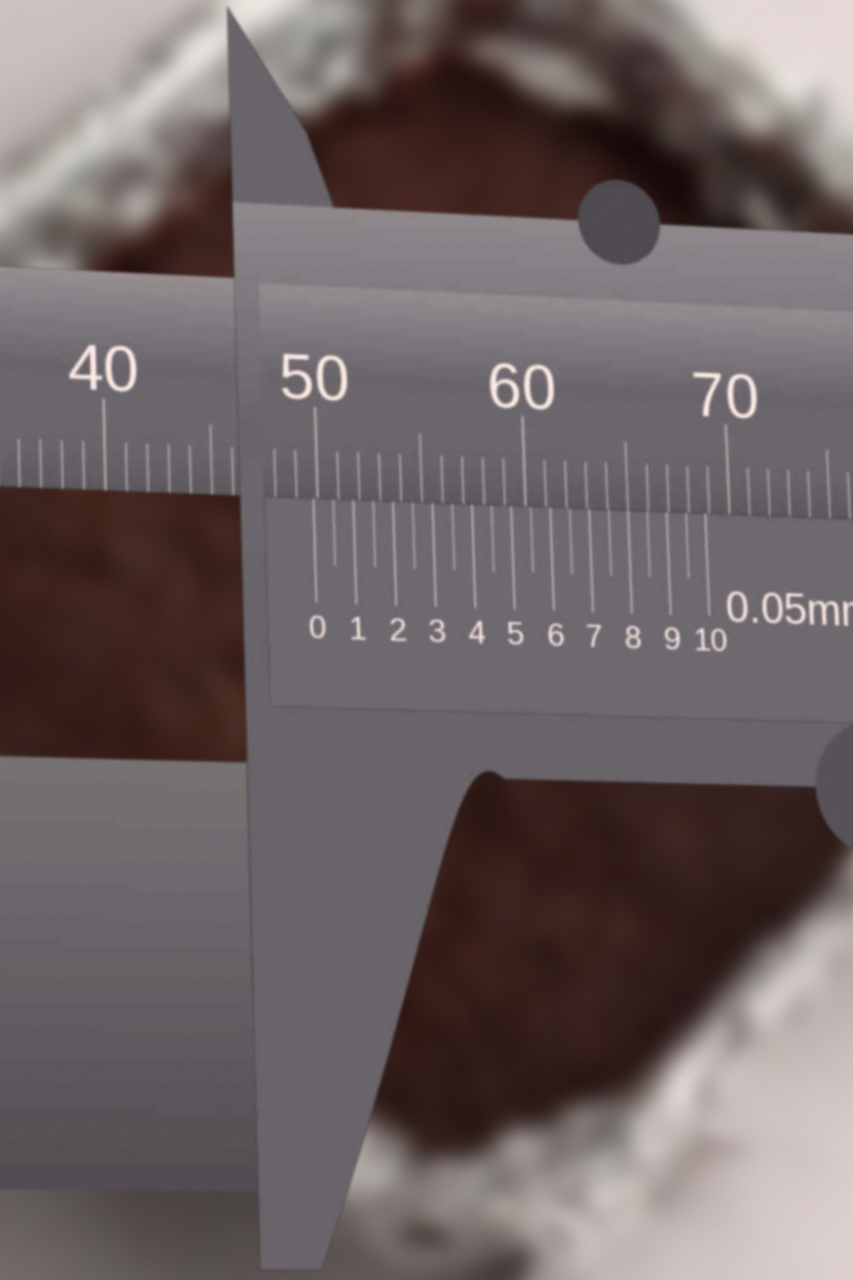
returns 49.8,mm
